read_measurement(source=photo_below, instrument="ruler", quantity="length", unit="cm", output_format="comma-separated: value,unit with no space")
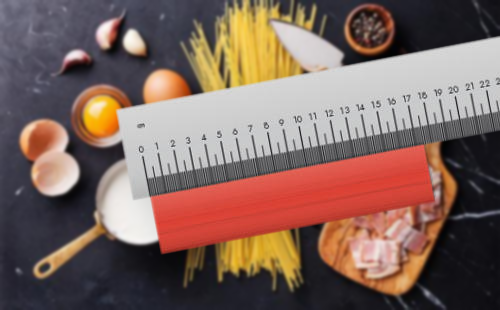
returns 17.5,cm
